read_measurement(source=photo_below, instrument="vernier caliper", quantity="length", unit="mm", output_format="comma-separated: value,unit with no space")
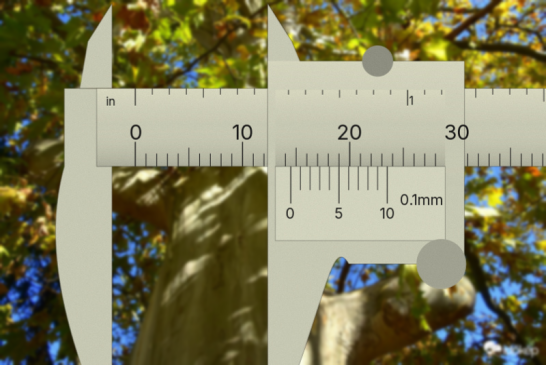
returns 14.5,mm
